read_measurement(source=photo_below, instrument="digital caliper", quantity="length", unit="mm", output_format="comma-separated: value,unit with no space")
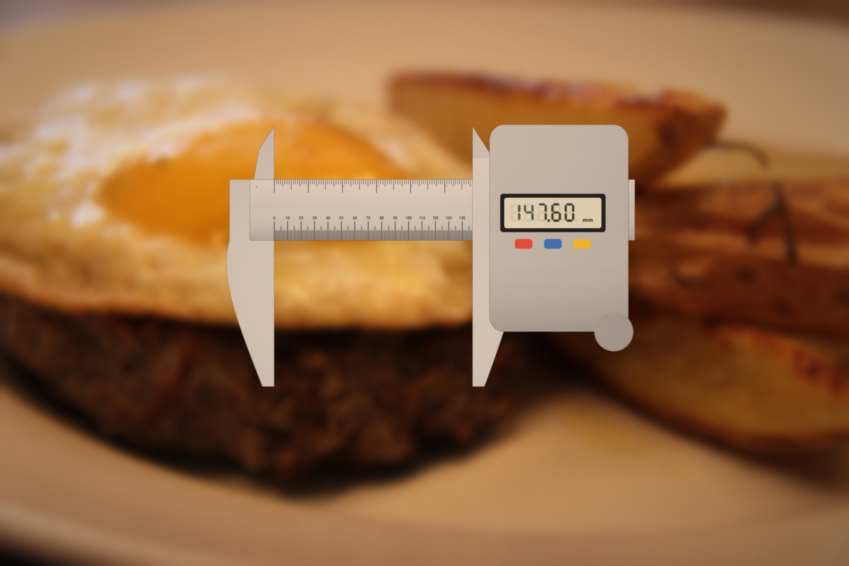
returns 147.60,mm
